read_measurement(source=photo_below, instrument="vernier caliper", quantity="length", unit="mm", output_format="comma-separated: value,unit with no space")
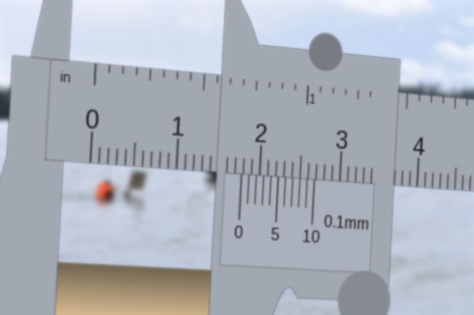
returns 17.8,mm
